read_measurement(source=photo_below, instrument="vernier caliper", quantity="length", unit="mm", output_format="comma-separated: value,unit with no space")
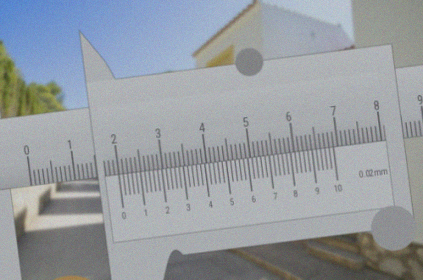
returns 20.0,mm
